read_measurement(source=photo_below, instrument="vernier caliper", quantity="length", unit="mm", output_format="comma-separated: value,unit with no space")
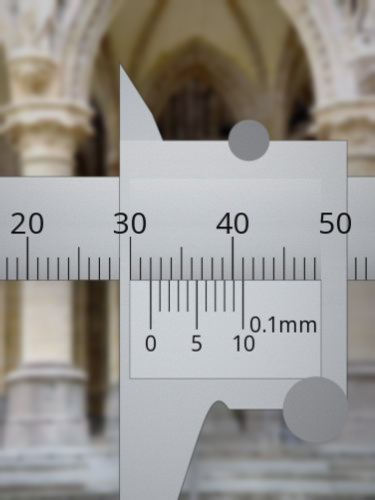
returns 32.0,mm
